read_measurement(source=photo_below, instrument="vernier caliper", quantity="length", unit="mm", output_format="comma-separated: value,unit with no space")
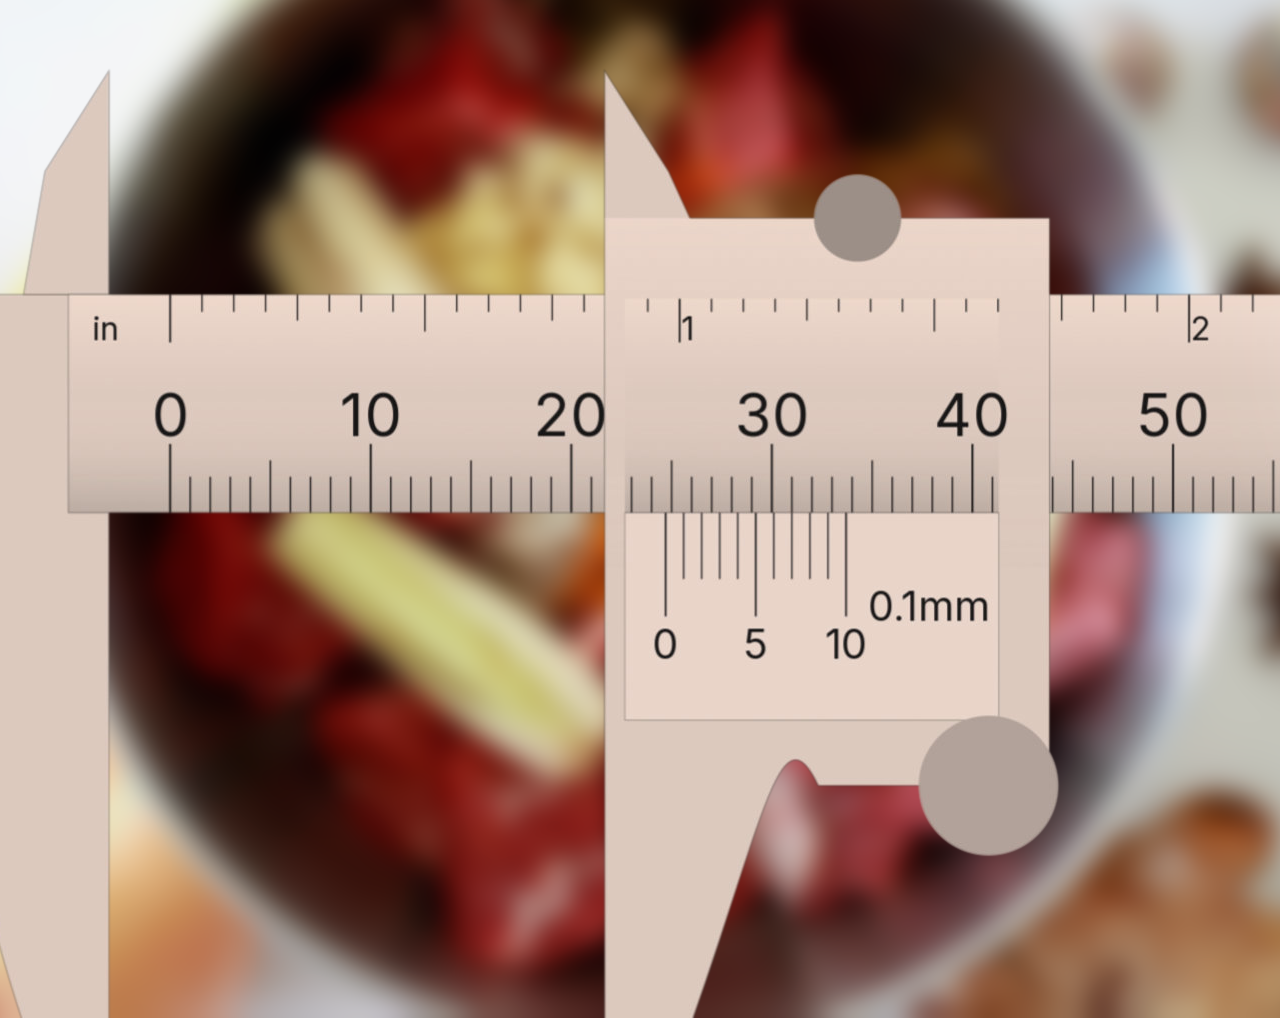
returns 24.7,mm
